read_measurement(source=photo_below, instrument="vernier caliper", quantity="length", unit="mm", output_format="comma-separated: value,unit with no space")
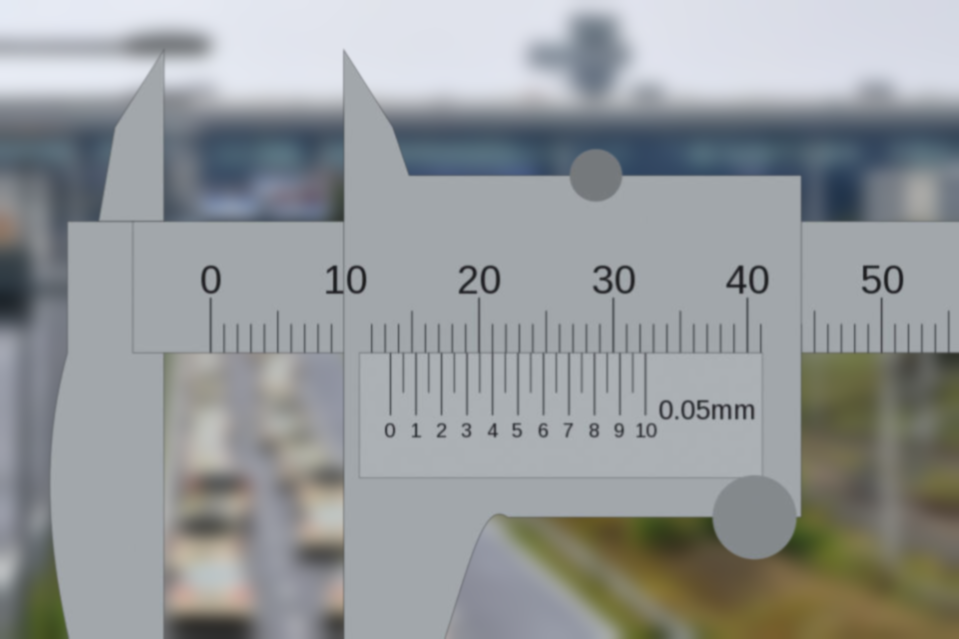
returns 13.4,mm
